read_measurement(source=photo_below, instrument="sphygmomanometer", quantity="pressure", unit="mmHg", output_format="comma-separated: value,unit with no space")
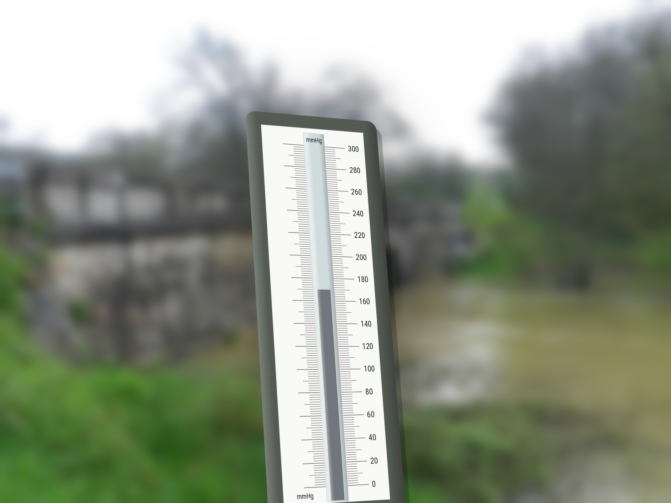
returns 170,mmHg
